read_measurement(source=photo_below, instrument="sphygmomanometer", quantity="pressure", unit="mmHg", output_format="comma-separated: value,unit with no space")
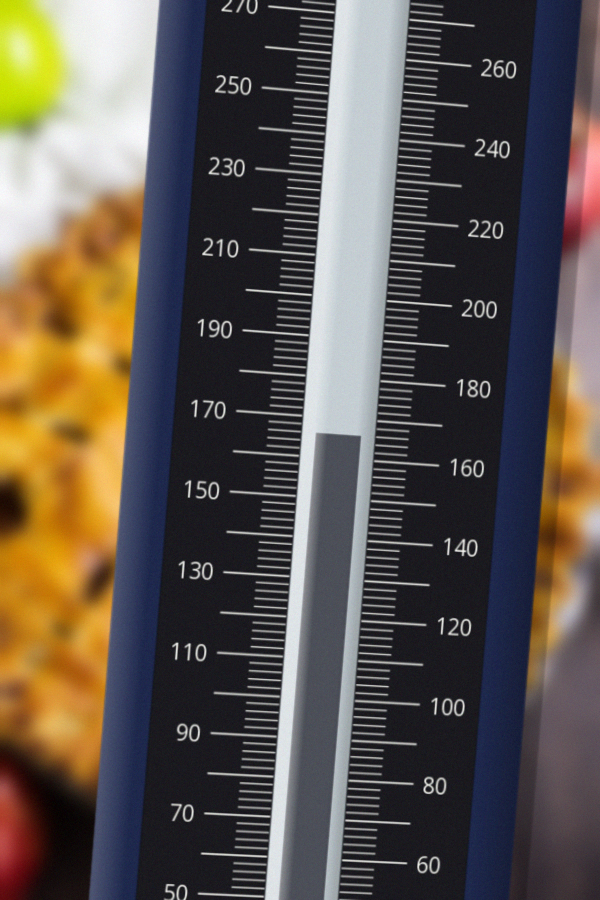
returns 166,mmHg
